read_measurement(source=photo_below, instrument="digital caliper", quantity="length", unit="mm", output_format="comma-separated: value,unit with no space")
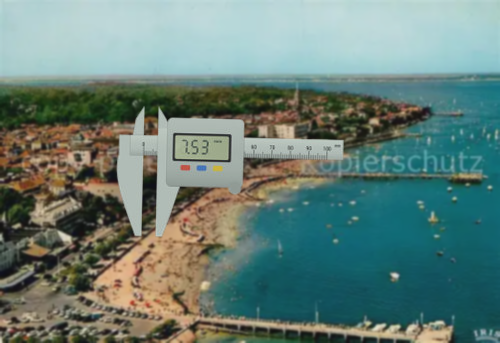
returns 7.53,mm
